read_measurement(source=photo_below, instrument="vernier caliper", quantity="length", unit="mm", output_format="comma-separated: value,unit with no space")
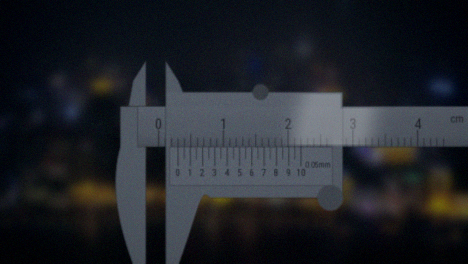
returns 3.0,mm
